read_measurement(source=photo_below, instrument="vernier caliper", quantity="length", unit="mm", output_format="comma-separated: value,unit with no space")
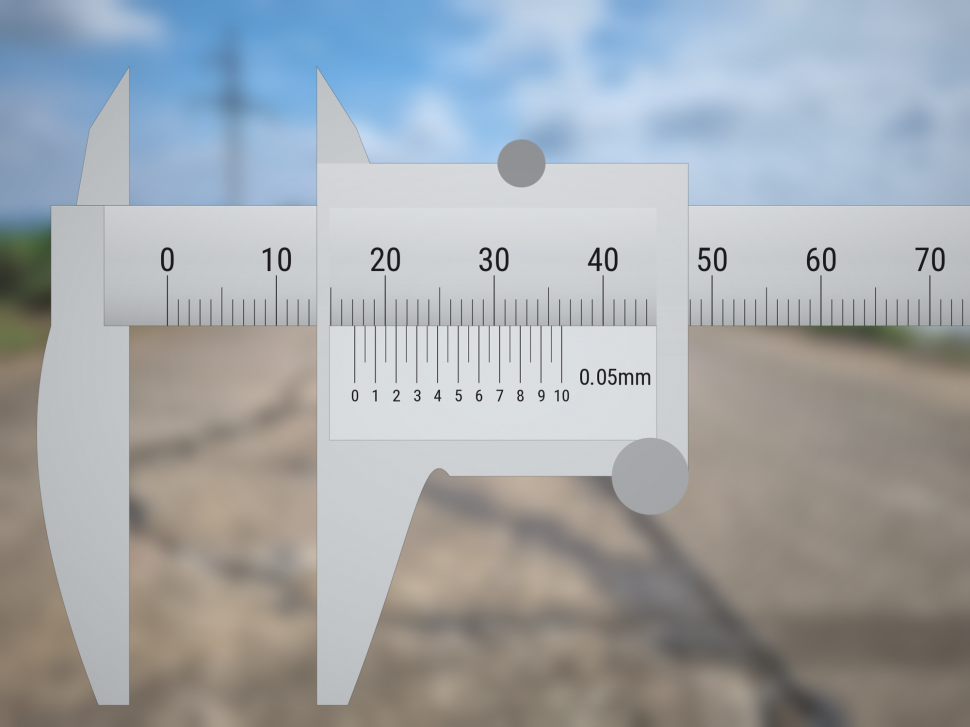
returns 17.2,mm
